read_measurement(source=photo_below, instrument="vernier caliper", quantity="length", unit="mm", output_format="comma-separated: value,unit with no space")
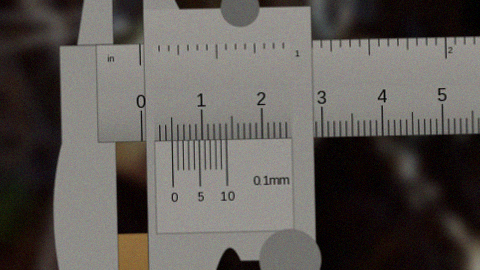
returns 5.0,mm
